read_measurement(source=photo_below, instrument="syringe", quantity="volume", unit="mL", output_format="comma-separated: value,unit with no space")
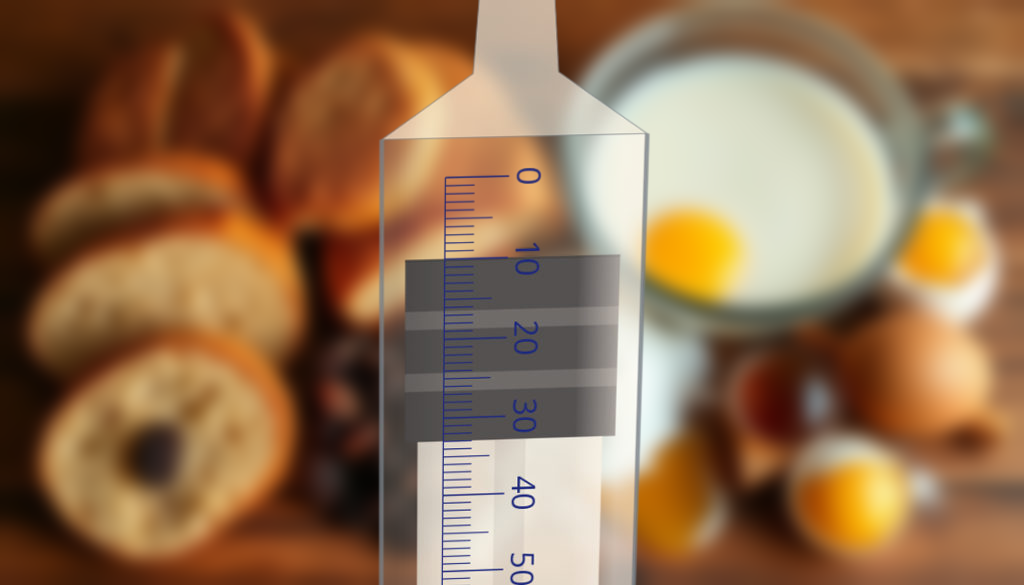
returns 10,mL
